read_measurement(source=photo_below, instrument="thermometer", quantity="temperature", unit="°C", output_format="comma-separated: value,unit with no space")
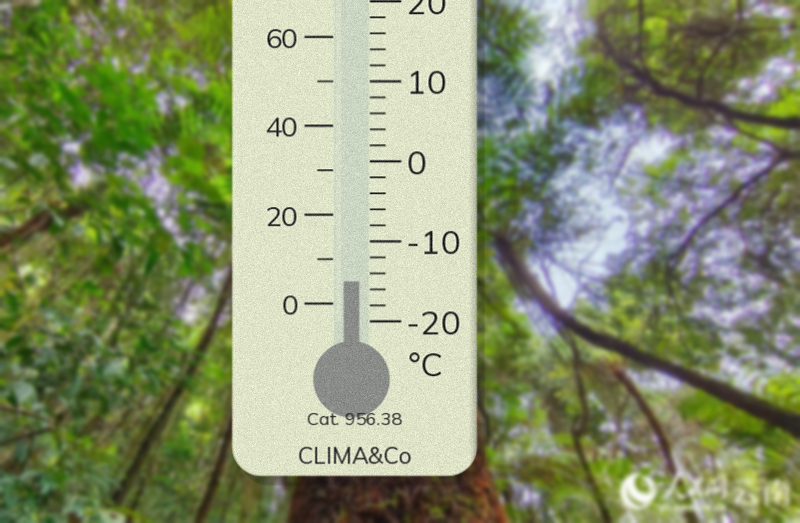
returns -15,°C
